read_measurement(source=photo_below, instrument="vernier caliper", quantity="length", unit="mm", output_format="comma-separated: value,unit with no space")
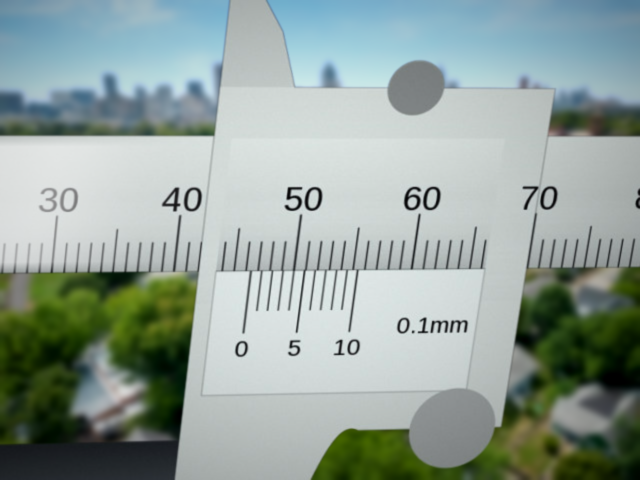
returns 46.4,mm
